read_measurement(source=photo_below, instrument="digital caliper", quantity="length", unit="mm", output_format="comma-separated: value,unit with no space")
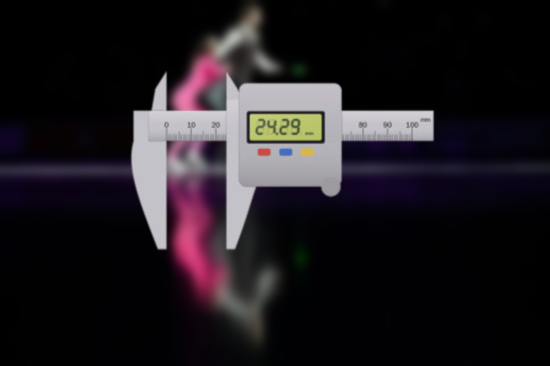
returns 24.29,mm
